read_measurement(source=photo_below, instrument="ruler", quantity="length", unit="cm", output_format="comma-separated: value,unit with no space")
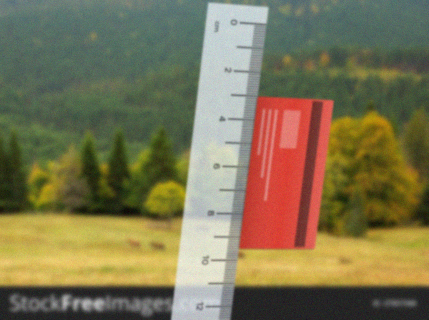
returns 6.5,cm
